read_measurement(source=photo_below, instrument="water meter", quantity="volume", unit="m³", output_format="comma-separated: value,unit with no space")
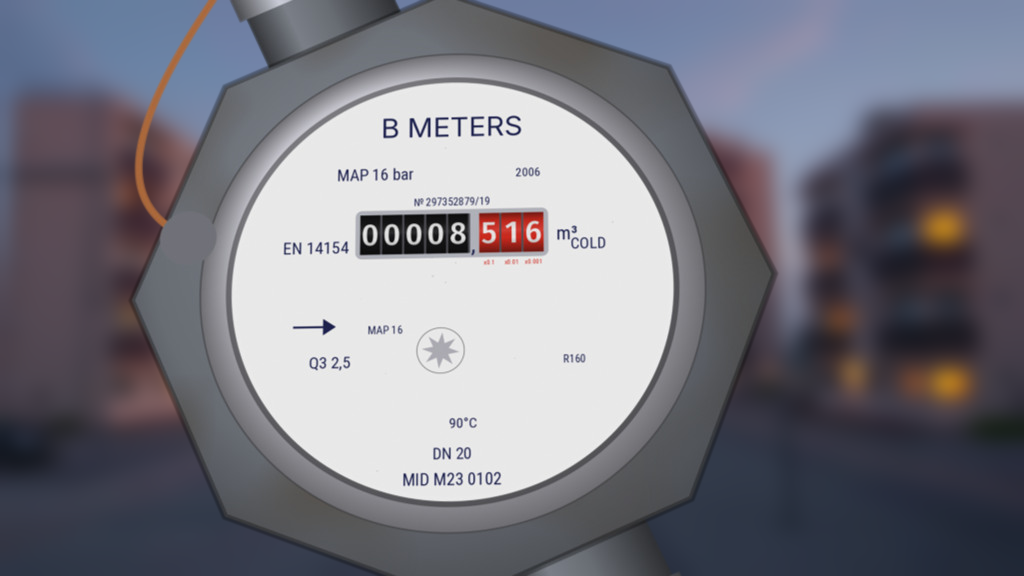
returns 8.516,m³
